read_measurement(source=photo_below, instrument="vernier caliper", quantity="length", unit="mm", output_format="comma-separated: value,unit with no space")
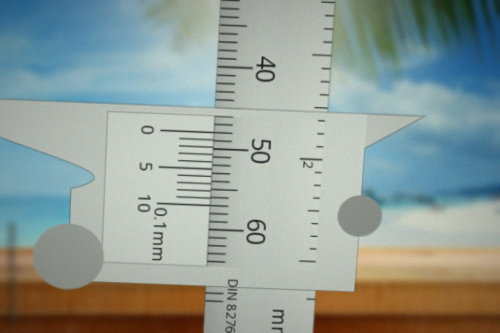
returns 48.0,mm
